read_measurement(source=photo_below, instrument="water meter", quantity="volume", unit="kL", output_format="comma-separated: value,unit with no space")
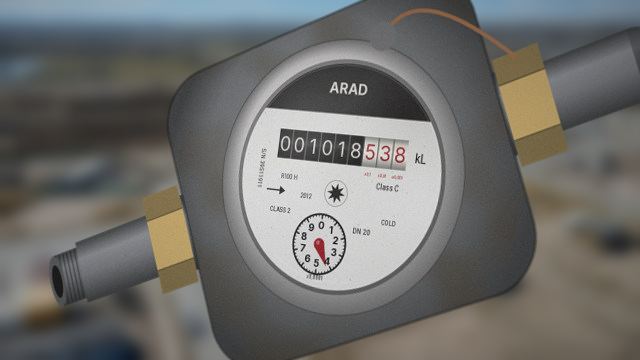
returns 1018.5384,kL
